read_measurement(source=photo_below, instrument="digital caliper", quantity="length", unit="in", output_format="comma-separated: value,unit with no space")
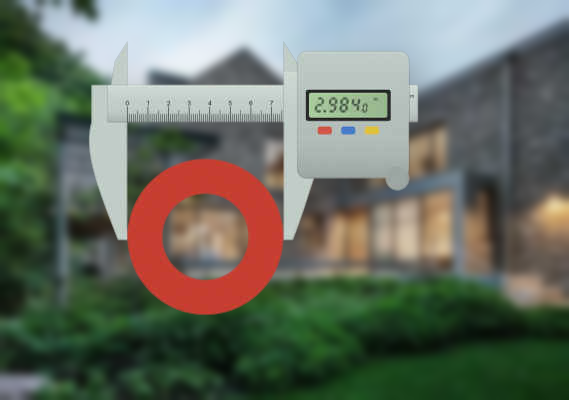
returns 2.9840,in
